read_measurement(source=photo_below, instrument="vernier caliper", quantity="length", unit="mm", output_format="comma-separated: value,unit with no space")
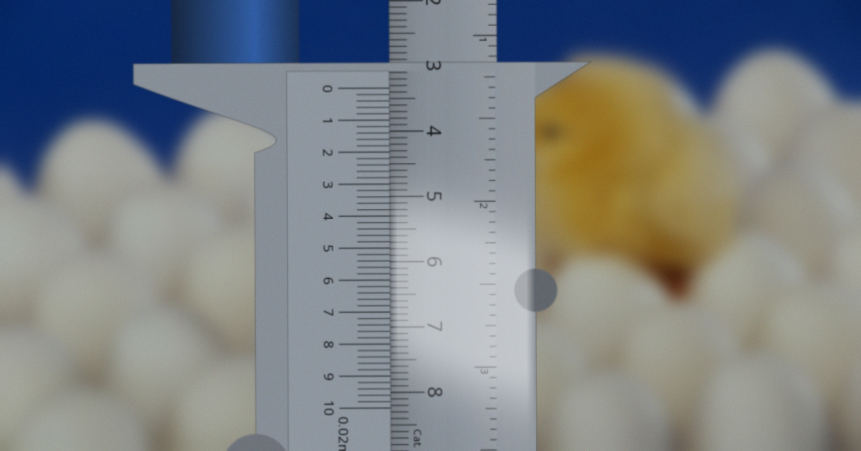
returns 33.4,mm
